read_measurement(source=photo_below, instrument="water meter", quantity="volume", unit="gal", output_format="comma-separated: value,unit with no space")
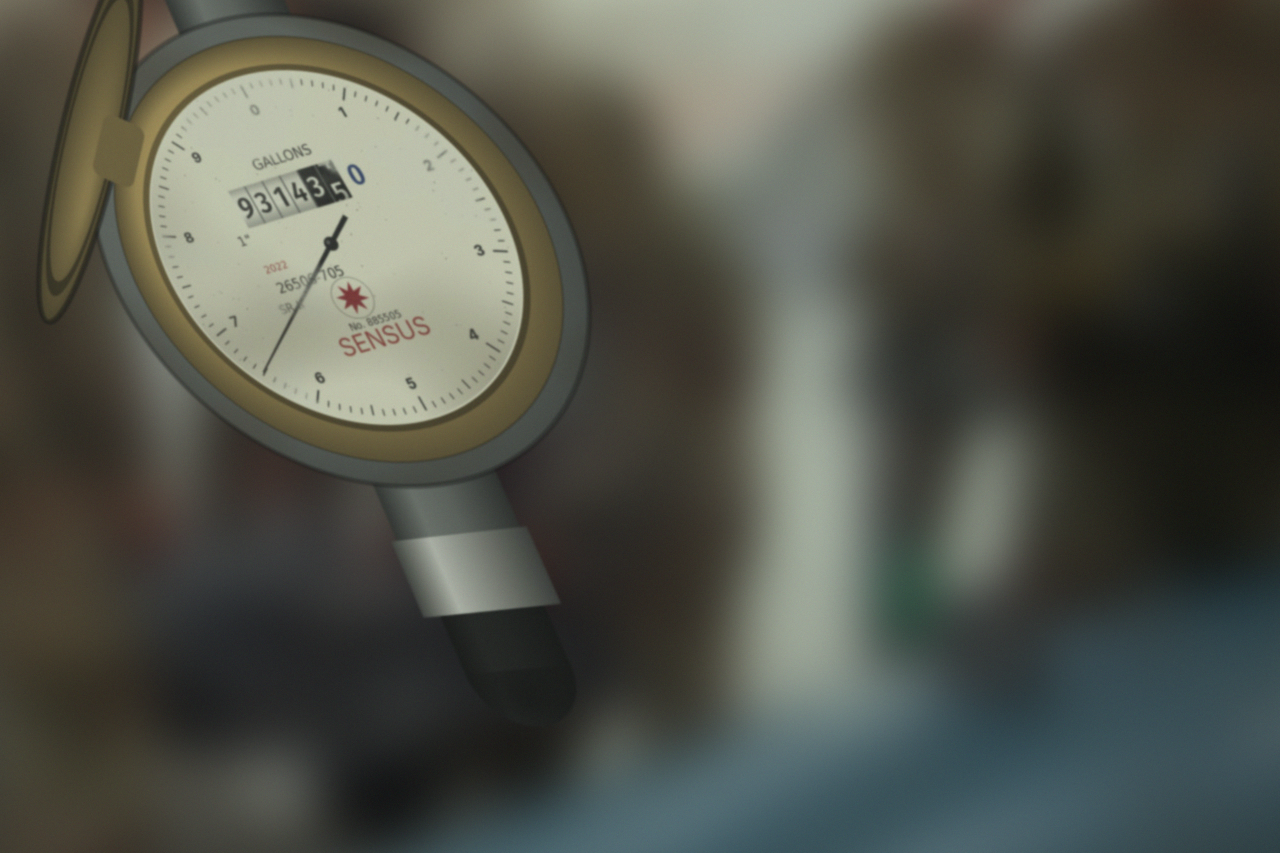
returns 9314346.5,gal
